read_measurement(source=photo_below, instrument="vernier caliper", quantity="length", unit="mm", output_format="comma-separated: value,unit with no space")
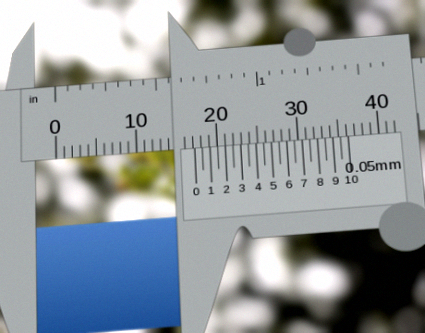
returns 17.2,mm
